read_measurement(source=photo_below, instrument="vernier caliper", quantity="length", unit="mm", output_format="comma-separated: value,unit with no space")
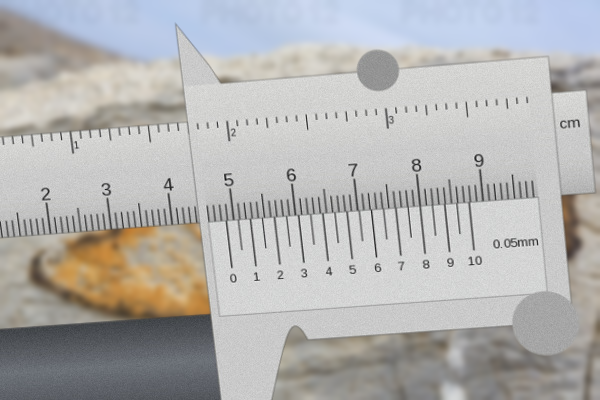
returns 48.8,mm
